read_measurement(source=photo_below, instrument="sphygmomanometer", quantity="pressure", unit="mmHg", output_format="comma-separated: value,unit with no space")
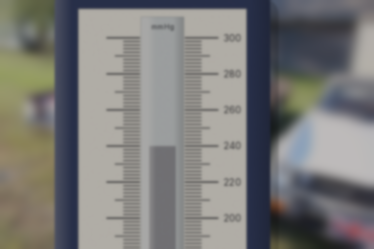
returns 240,mmHg
